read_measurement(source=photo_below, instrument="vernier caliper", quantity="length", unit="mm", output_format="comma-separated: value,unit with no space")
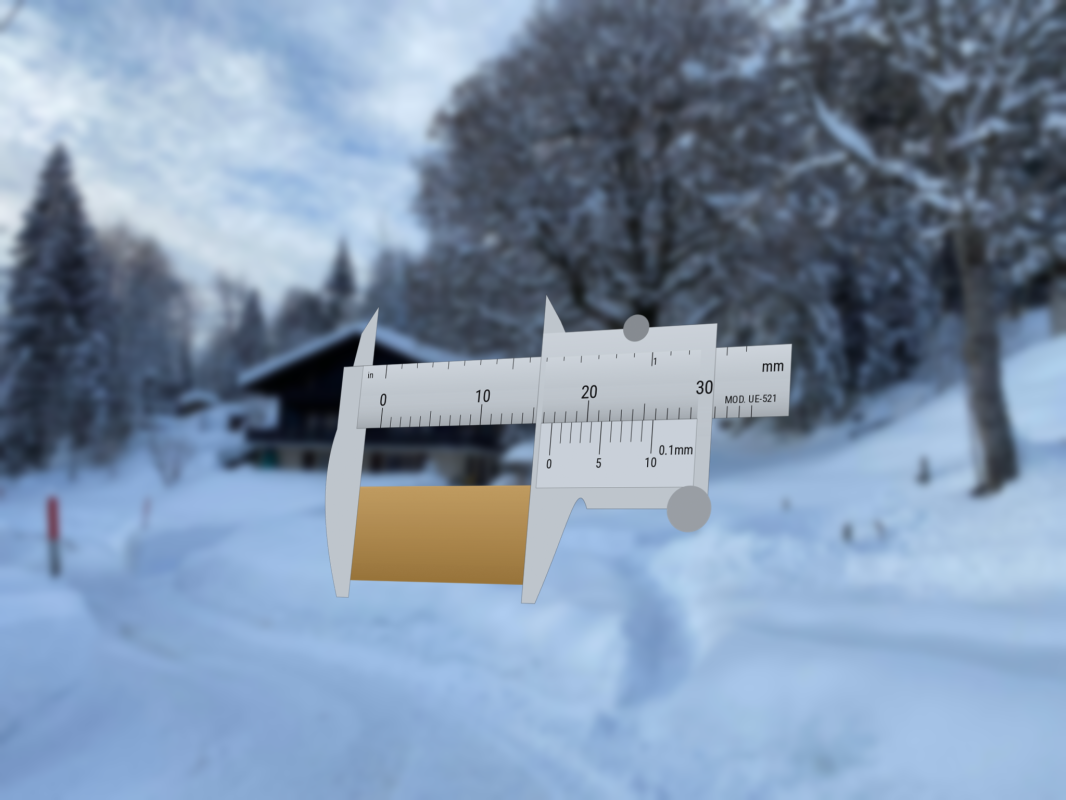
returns 16.8,mm
